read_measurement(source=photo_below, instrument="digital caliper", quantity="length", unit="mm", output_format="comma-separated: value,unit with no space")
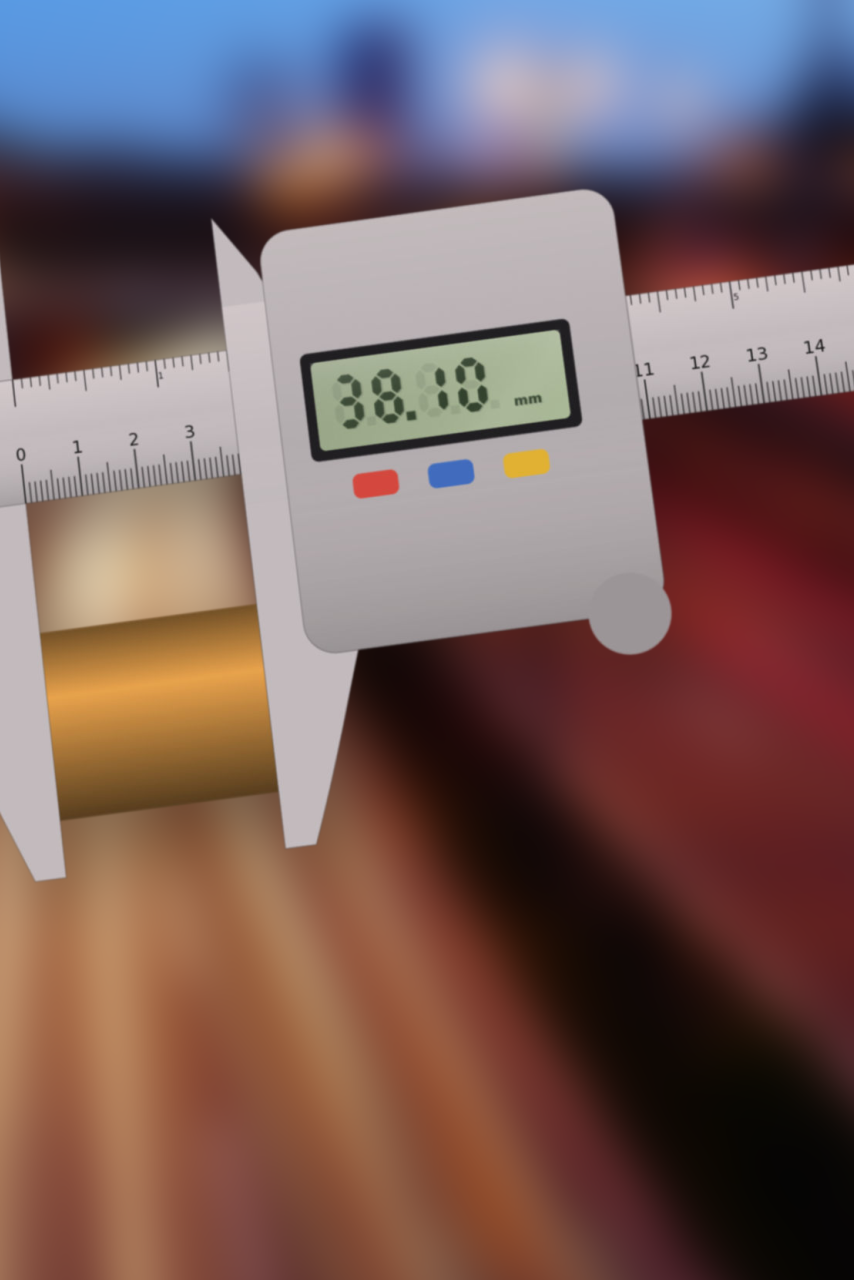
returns 38.10,mm
